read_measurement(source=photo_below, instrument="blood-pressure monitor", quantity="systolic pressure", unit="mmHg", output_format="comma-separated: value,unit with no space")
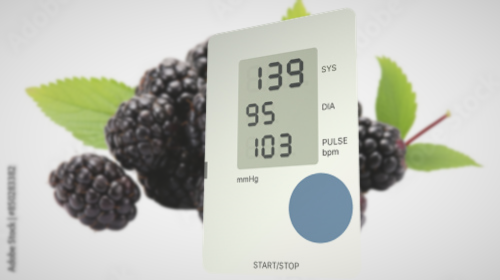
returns 139,mmHg
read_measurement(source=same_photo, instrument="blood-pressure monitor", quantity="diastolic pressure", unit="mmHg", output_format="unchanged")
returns 95,mmHg
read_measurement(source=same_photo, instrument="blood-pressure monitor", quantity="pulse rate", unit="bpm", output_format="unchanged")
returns 103,bpm
